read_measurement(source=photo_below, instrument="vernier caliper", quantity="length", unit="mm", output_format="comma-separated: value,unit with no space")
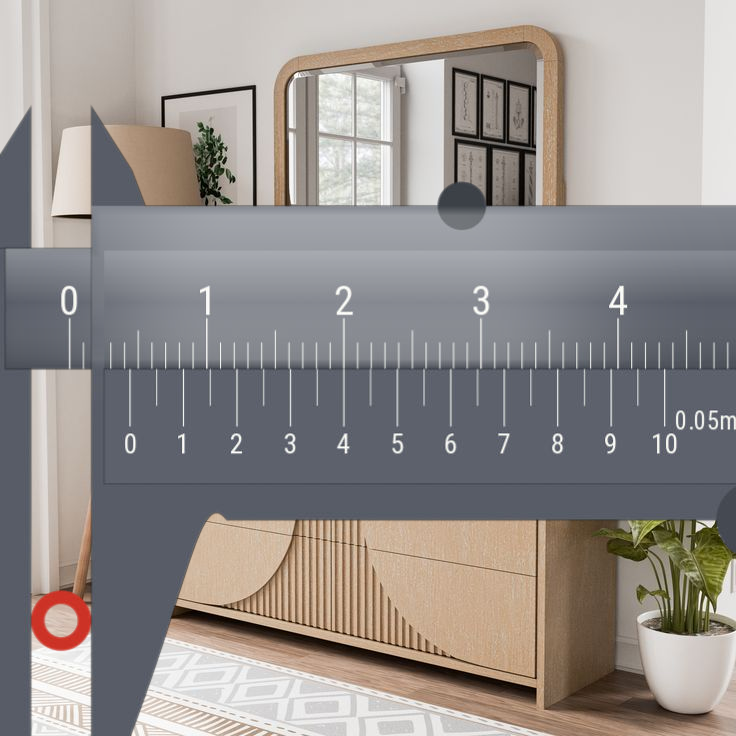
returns 4.4,mm
